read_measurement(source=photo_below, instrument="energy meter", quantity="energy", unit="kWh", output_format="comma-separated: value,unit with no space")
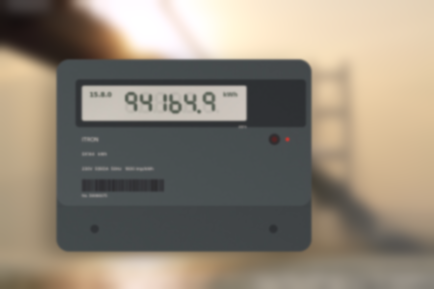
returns 94164.9,kWh
